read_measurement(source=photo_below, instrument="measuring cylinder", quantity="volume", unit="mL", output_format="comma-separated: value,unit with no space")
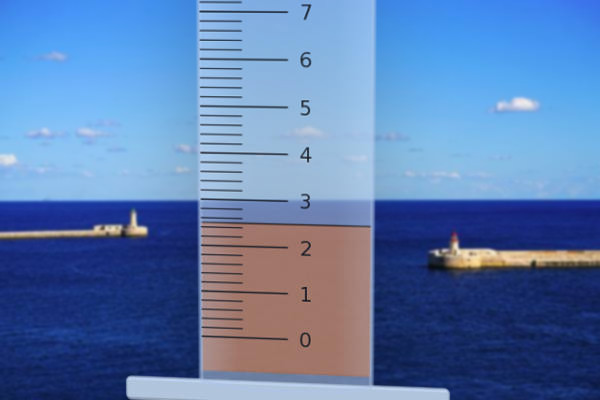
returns 2.5,mL
